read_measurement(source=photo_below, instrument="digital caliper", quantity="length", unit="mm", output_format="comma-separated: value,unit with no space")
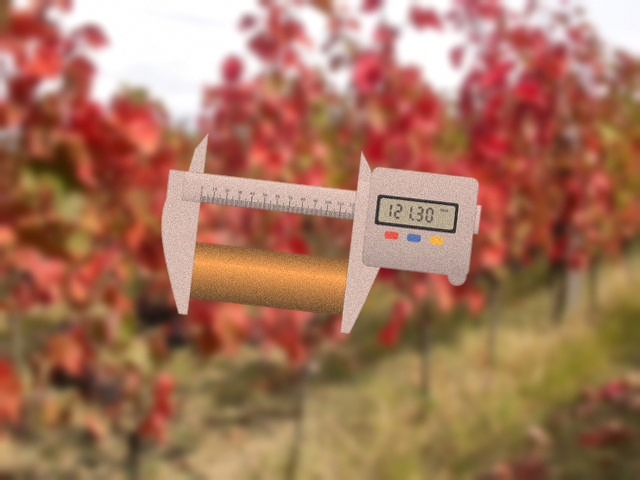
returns 121.30,mm
